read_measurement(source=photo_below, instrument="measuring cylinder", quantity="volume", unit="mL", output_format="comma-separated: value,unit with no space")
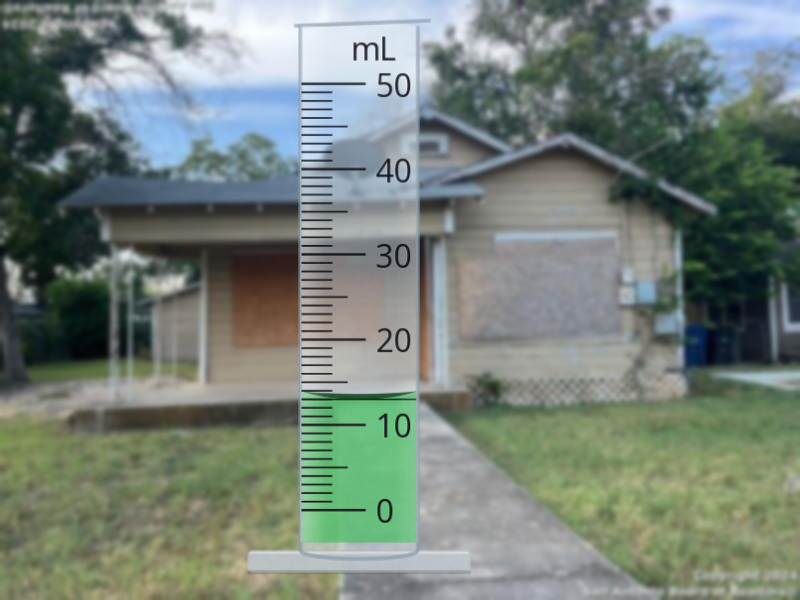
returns 13,mL
